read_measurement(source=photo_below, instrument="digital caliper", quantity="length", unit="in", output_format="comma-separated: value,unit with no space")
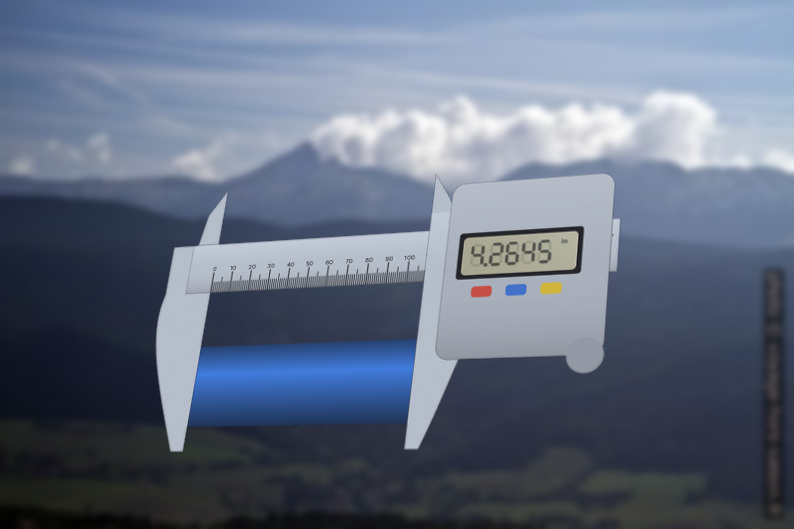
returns 4.2645,in
